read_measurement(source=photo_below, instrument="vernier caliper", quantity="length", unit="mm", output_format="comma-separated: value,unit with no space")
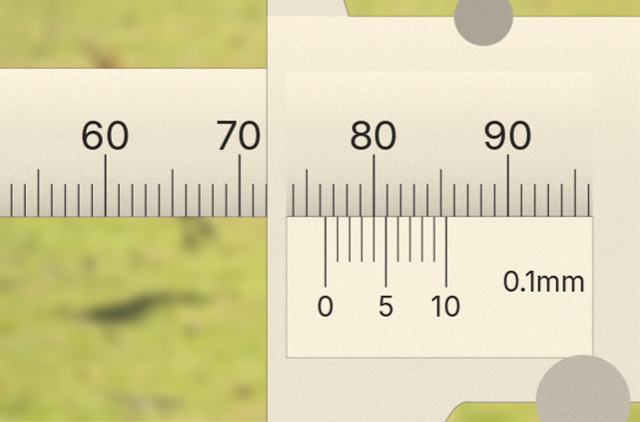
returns 76.4,mm
